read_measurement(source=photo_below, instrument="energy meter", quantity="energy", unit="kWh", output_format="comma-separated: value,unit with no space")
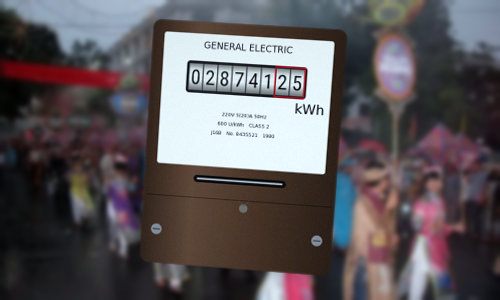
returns 28741.25,kWh
